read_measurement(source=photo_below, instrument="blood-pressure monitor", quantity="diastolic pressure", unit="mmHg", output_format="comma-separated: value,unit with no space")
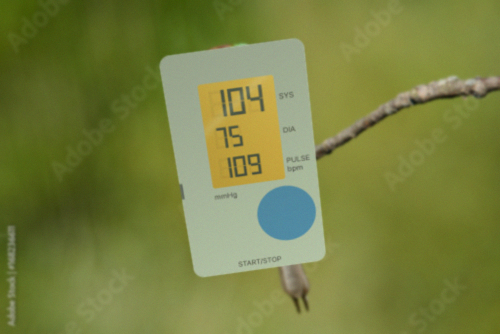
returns 75,mmHg
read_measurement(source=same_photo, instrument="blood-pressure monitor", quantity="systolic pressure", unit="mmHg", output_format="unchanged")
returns 104,mmHg
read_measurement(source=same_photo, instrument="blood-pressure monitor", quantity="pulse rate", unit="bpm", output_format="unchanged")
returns 109,bpm
